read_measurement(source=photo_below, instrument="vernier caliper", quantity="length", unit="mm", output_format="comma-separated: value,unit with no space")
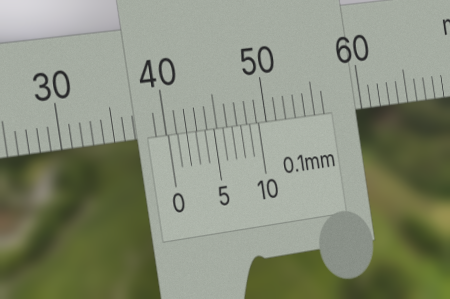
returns 40.2,mm
